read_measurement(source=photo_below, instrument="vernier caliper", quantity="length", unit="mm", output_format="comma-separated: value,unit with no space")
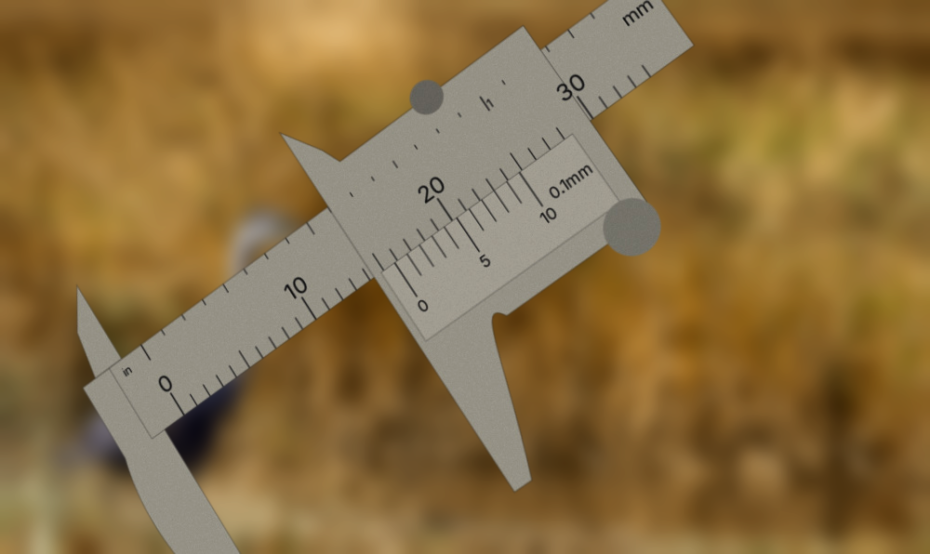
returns 15.8,mm
